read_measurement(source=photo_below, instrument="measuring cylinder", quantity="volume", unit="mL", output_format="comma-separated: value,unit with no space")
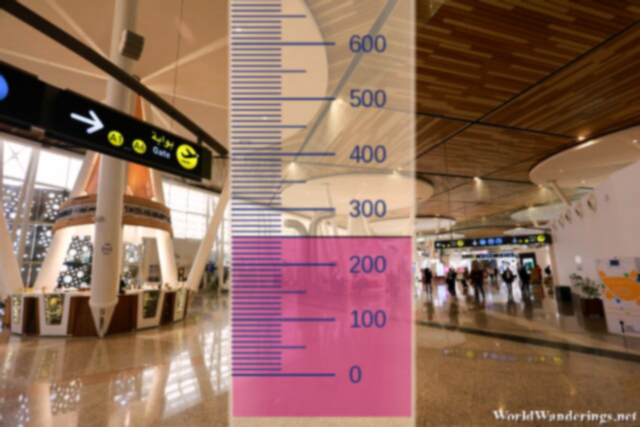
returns 250,mL
